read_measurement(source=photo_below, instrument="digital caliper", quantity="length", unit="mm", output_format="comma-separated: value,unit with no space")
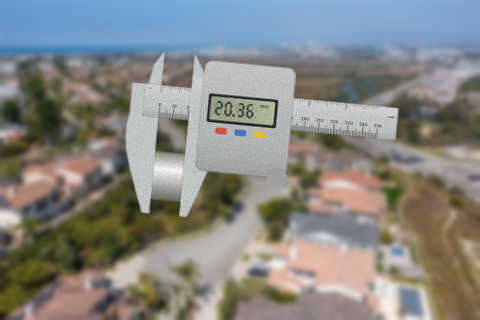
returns 20.36,mm
